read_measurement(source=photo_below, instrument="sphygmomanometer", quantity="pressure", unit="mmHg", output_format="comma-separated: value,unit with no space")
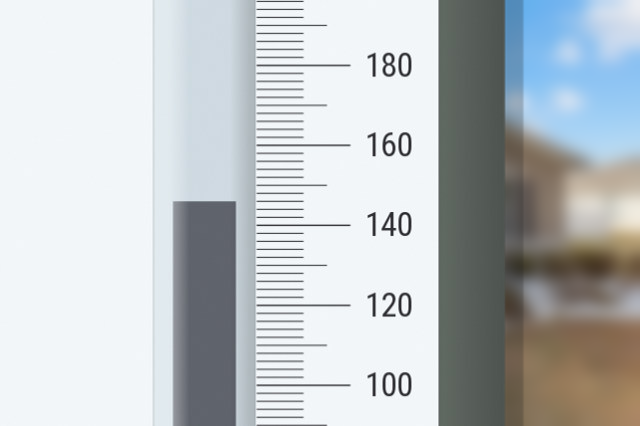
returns 146,mmHg
